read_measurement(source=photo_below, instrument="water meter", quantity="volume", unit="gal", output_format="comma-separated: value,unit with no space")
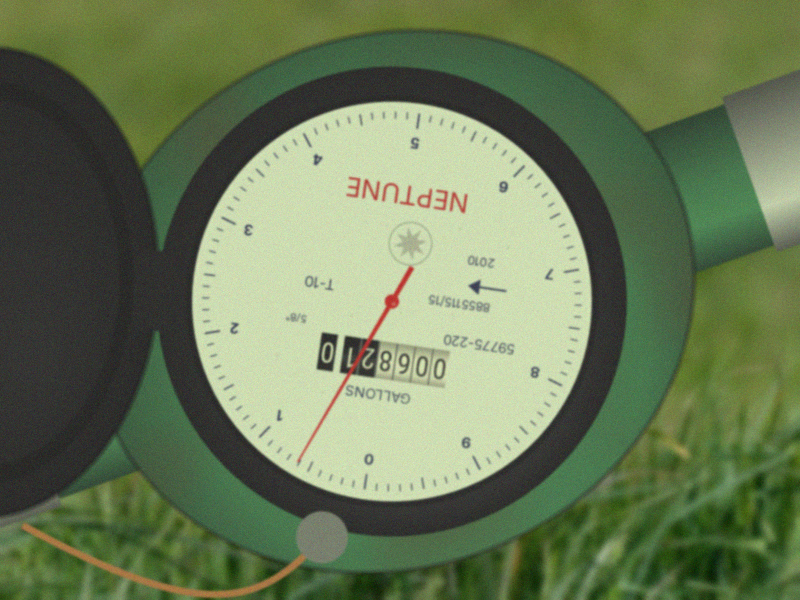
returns 68210.6,gal
